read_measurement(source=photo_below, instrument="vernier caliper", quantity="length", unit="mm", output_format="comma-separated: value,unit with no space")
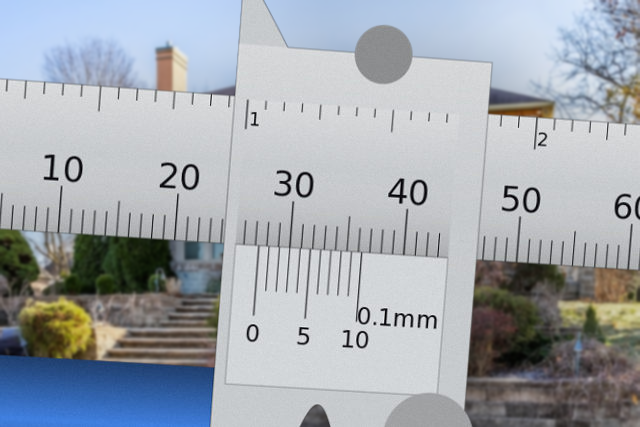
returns 27.3,mm
